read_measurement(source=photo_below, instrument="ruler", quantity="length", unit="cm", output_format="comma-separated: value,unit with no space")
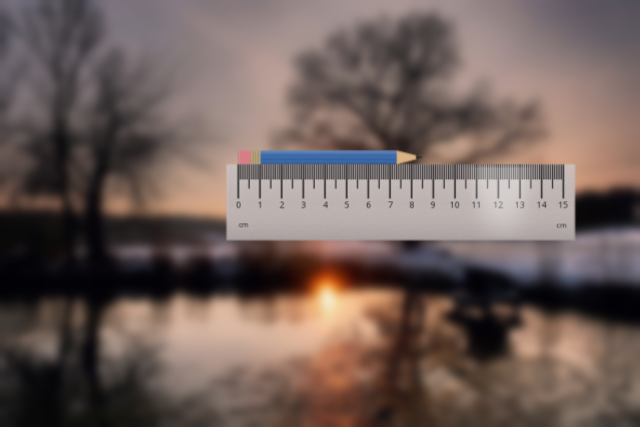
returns 8.5,cm
